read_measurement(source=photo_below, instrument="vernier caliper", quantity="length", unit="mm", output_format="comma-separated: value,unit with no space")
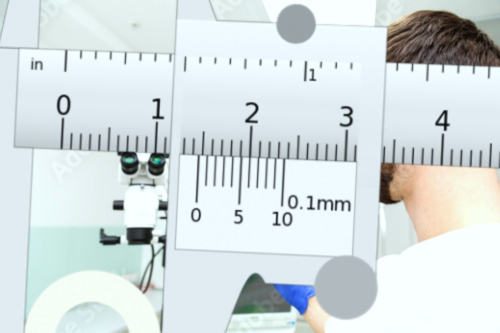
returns 14.6,mm
